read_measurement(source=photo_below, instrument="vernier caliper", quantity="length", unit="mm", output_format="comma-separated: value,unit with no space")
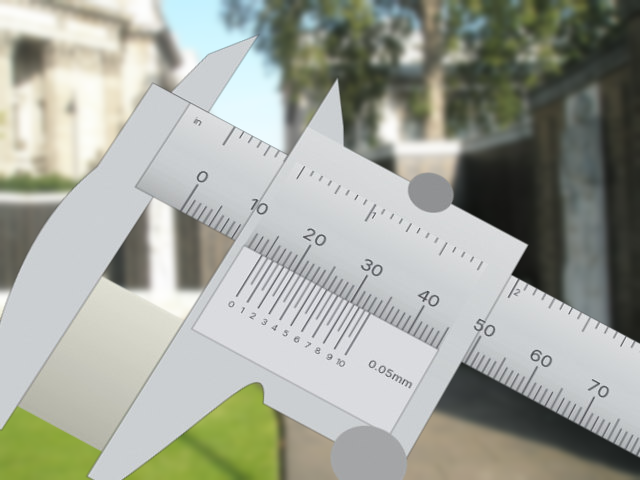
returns 14.4,mm
